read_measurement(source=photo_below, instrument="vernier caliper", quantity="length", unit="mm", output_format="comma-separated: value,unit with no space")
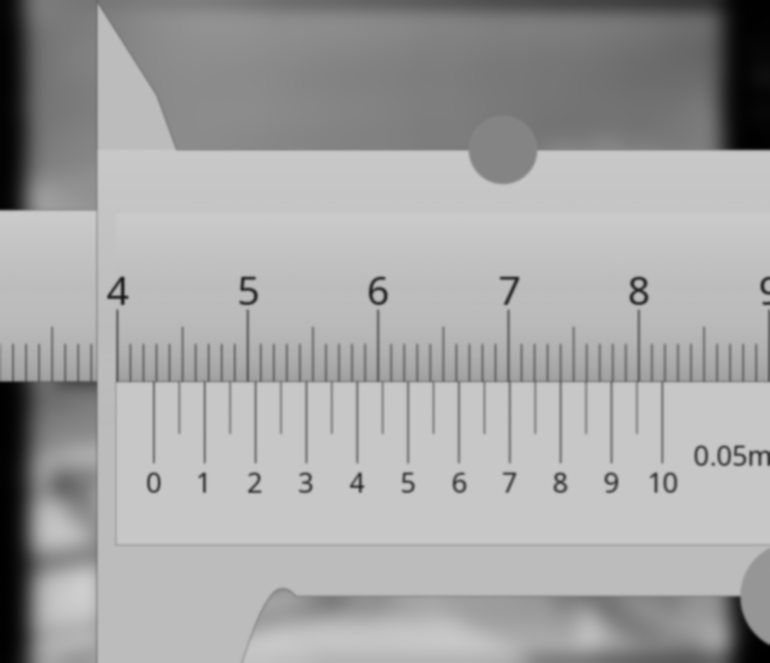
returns 42.8,mm
